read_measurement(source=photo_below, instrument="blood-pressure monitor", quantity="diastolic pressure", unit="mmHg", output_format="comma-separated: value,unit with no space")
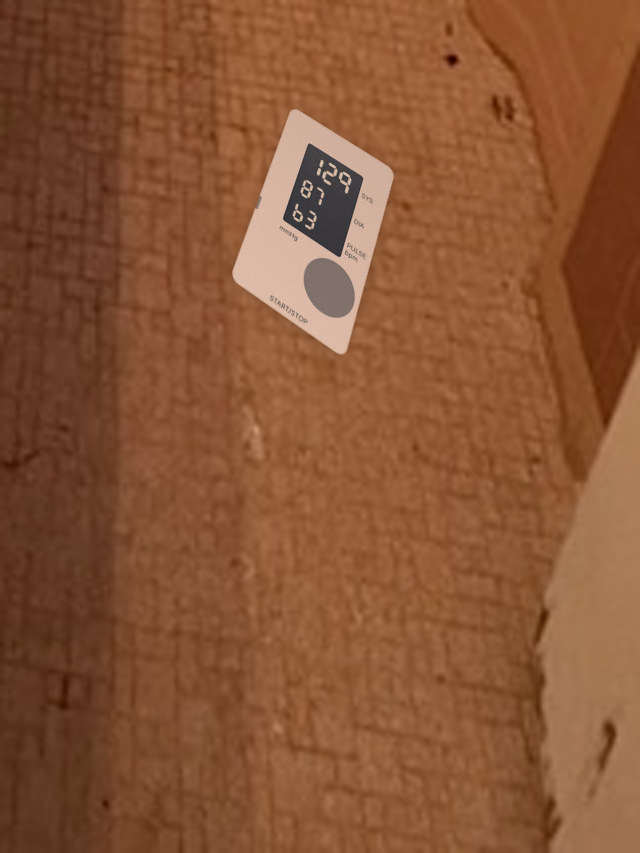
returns 87,mmHg
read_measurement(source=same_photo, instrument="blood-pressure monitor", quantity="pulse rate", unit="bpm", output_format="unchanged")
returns 63,bpm
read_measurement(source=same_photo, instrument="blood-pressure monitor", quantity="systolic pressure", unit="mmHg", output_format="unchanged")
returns 129,mmHg
